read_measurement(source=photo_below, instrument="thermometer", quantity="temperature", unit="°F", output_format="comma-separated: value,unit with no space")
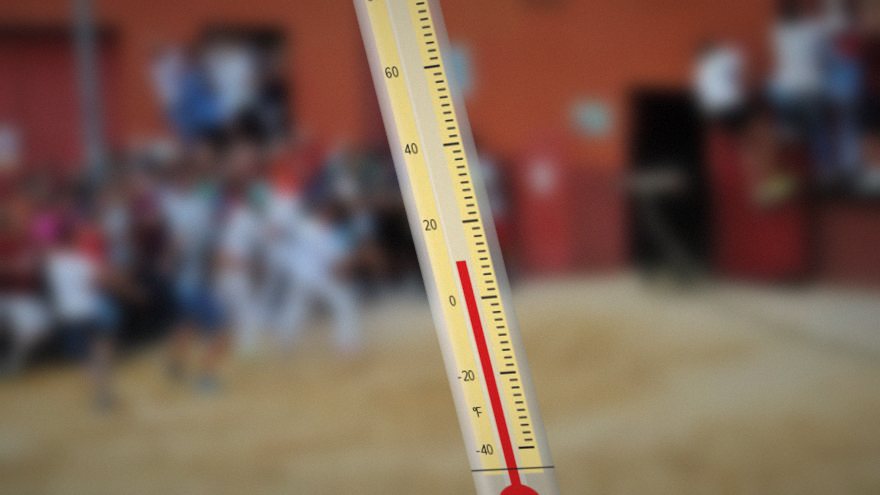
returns 10,°F
